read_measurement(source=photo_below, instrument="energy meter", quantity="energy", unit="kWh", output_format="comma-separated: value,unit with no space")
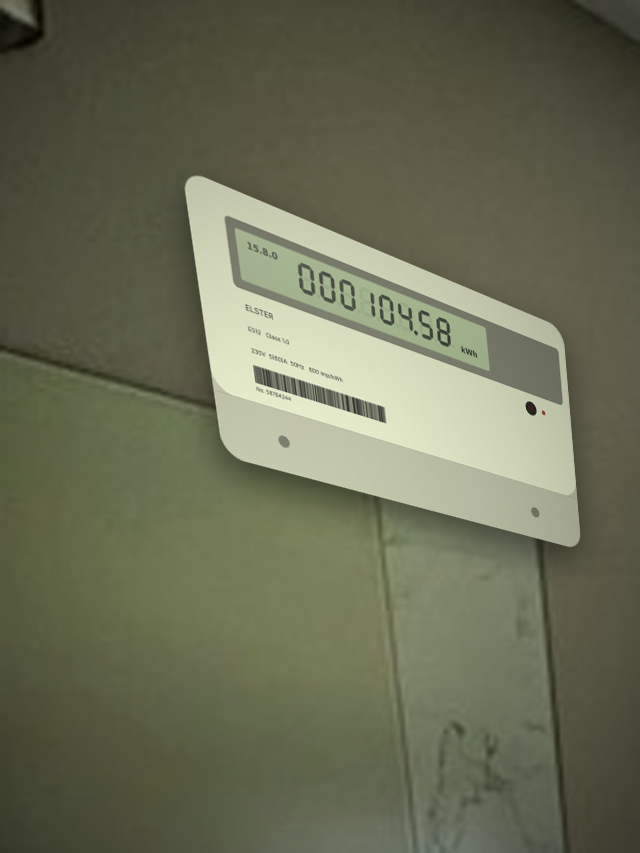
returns 104.58,kWh
